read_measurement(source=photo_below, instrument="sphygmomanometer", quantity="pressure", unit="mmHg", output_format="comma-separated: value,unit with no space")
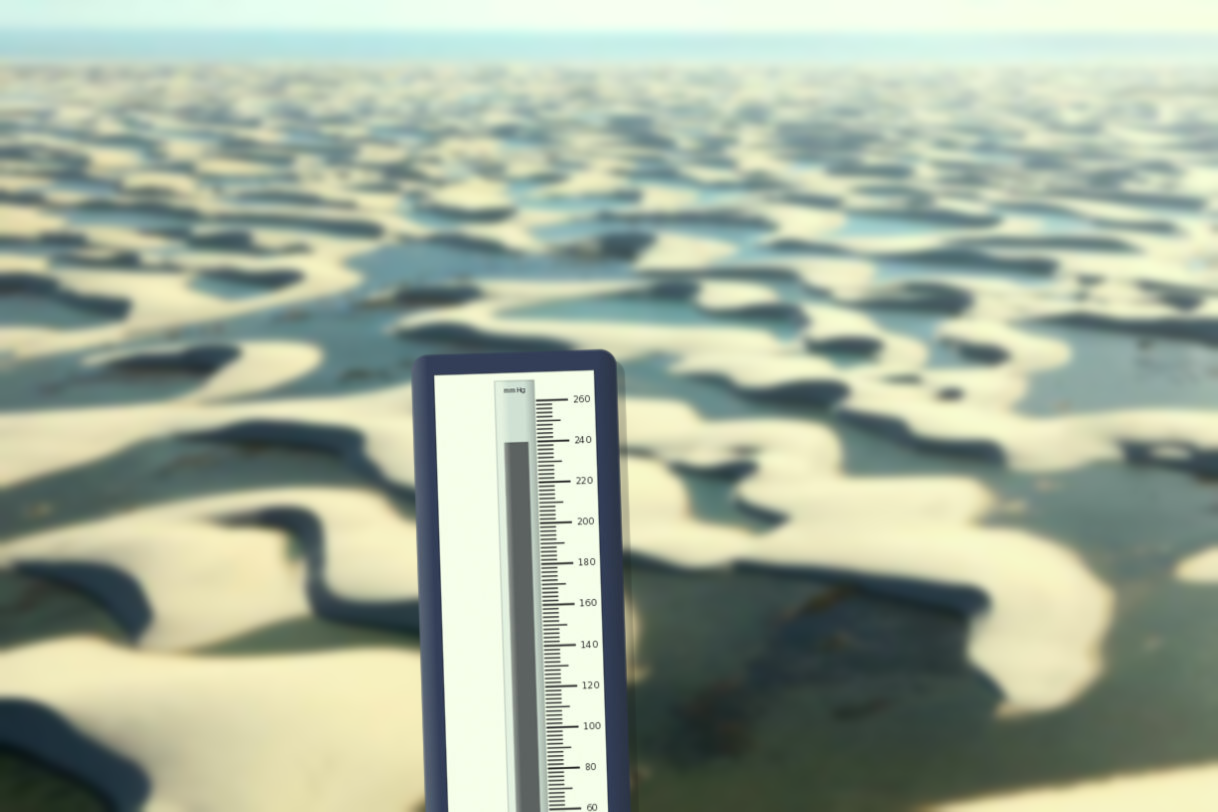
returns 240,mmHg
